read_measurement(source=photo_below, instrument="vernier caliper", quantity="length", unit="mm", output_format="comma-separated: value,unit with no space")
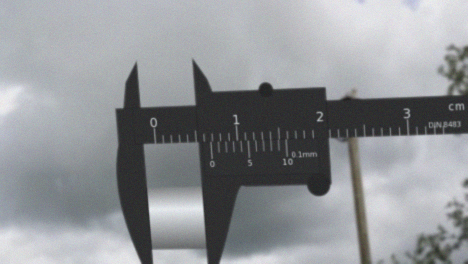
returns 6.8,mm
